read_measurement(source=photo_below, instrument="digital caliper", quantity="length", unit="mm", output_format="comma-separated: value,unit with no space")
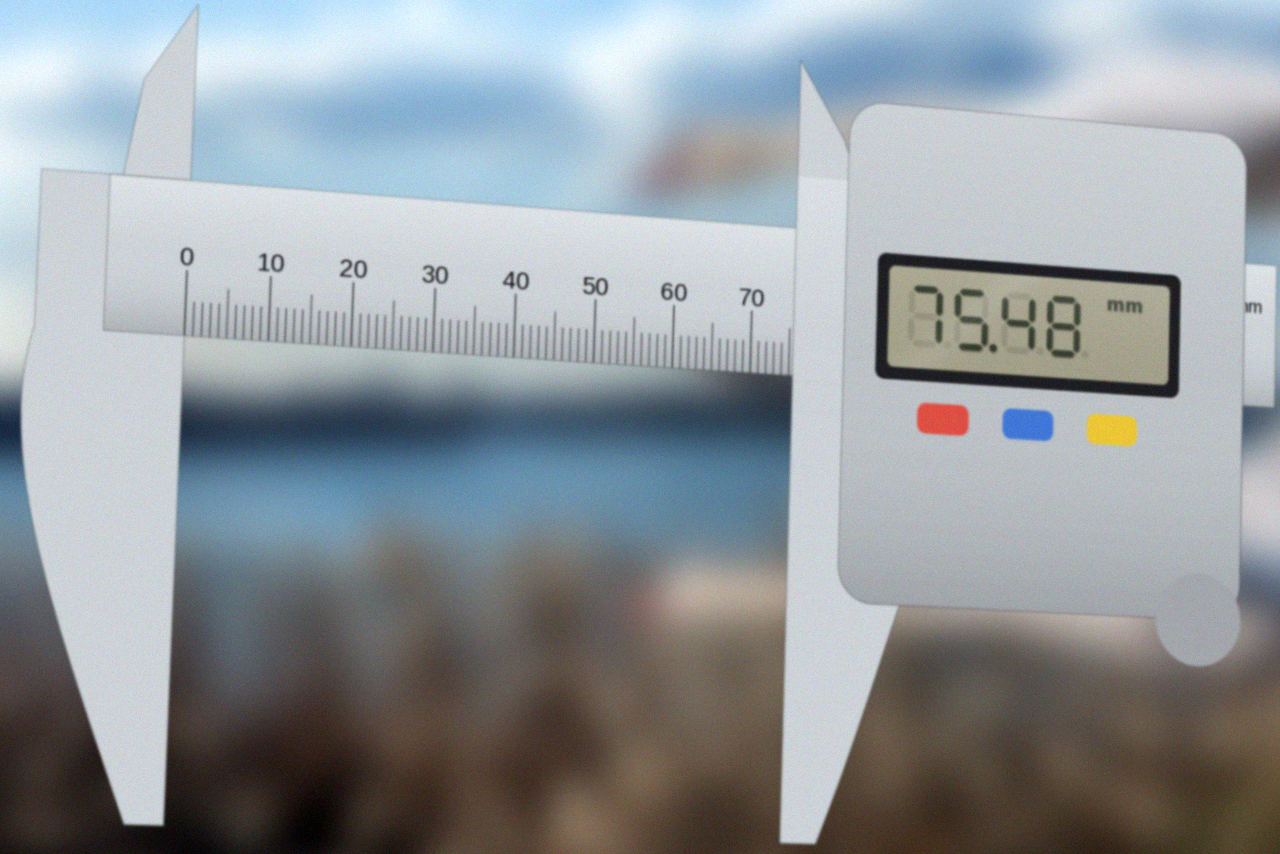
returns 75.48,mm
